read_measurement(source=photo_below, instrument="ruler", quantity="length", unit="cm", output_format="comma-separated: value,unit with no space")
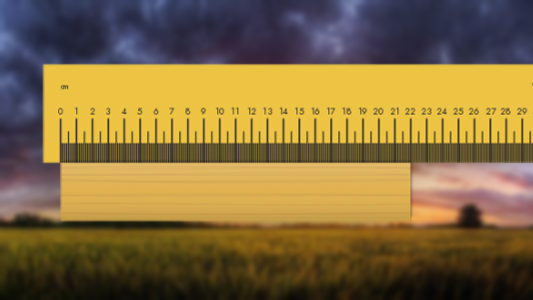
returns 22,cm
